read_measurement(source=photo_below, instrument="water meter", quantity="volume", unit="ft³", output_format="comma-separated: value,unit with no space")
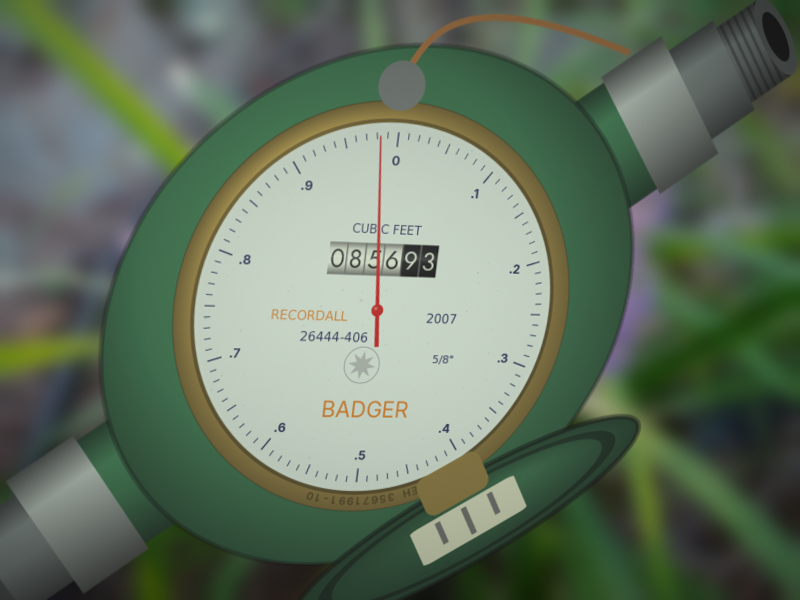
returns 85692.98,ft³
